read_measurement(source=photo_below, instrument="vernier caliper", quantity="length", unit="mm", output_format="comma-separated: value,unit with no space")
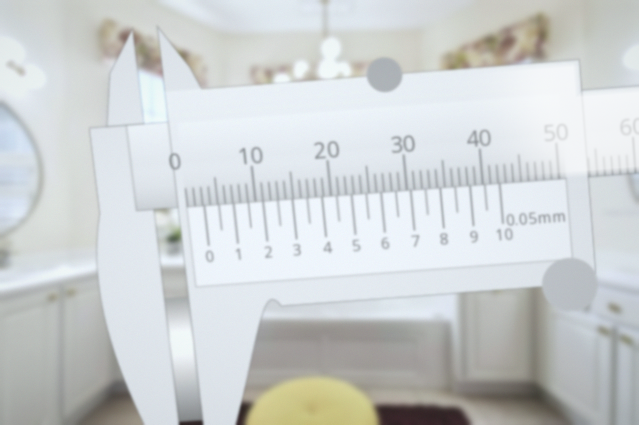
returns 3.2,mm
